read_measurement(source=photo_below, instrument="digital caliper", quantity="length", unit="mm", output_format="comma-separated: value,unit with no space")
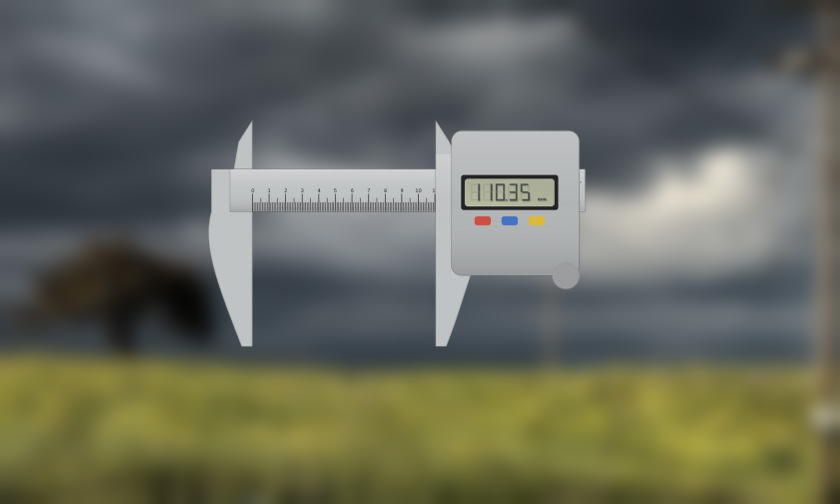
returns 110.35,mm
